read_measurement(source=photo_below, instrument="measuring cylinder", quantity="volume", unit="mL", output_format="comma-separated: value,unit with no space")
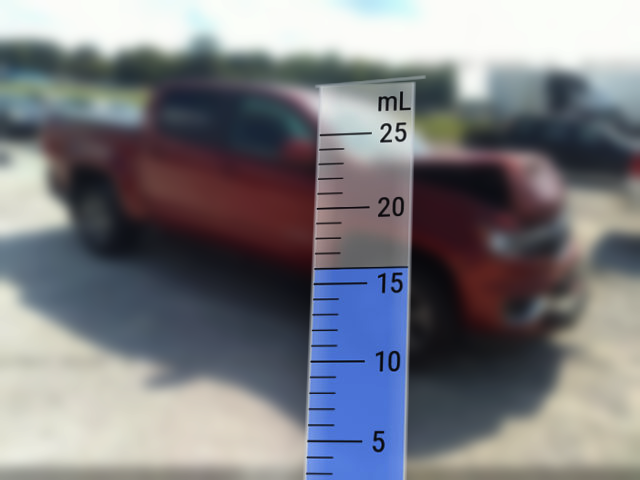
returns 16,mL
